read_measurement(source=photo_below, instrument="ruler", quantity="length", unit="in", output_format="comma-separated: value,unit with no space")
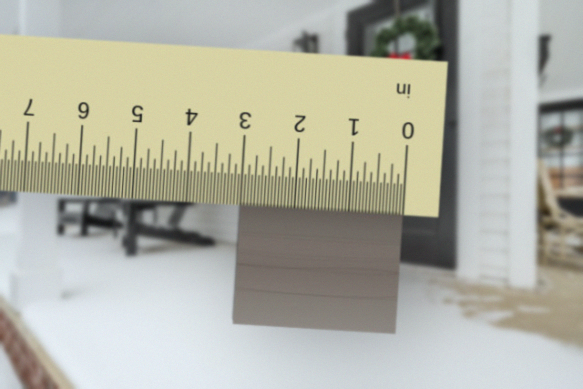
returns 3,in
